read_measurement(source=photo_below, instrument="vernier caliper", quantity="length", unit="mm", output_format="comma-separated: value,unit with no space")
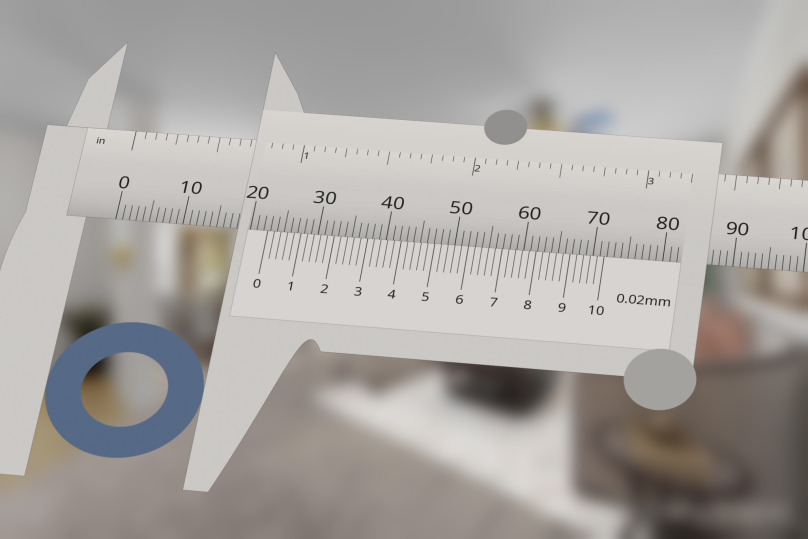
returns 22.6,mm
